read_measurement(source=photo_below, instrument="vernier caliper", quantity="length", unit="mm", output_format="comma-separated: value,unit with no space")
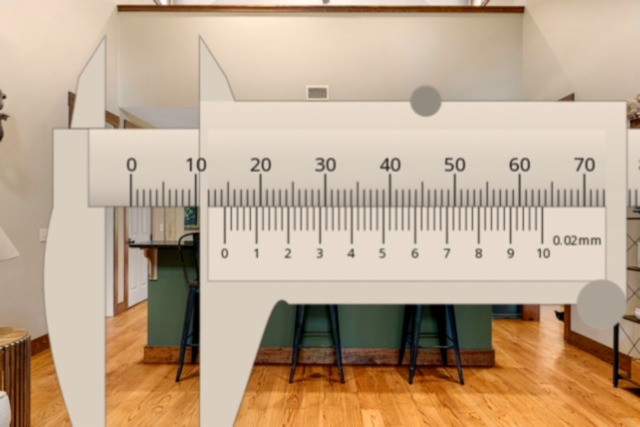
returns 14.5,mm
